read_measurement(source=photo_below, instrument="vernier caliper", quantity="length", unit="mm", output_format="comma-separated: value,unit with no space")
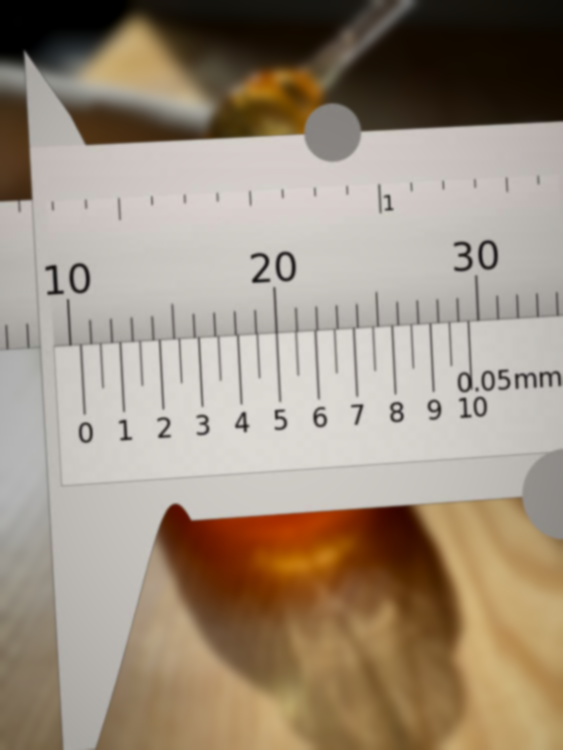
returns 10.5,mm
